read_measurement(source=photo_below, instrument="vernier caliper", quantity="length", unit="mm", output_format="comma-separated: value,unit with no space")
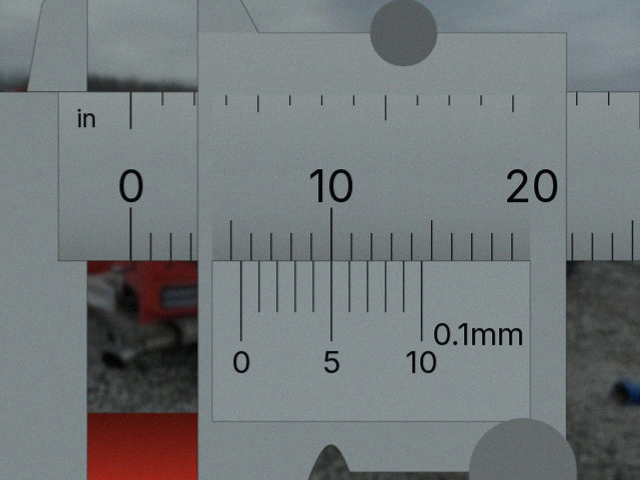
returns 5.5,mm
